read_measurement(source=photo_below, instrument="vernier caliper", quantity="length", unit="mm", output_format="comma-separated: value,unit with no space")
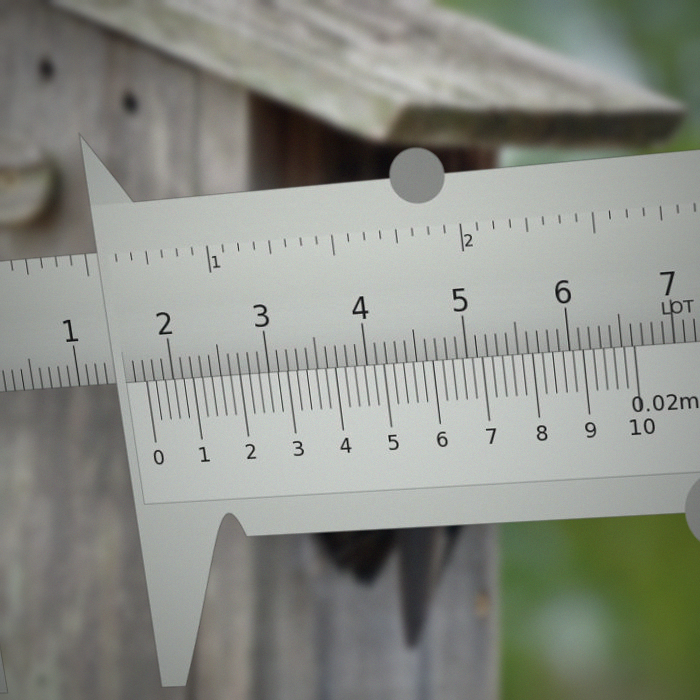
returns 17.2,mm
